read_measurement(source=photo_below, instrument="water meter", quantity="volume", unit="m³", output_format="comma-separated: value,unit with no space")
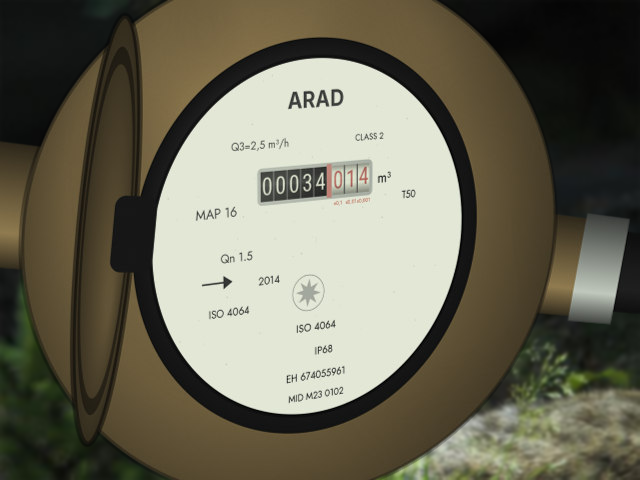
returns 34.014,m³
